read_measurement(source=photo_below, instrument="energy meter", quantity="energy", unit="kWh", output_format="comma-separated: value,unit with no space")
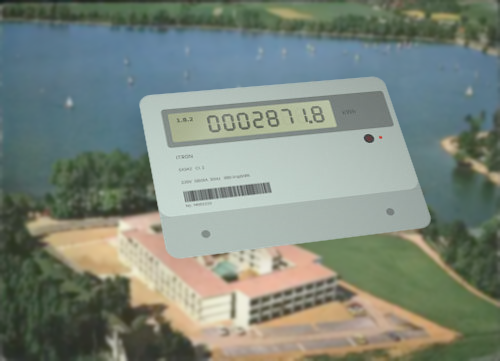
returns 2871.8,kWh
